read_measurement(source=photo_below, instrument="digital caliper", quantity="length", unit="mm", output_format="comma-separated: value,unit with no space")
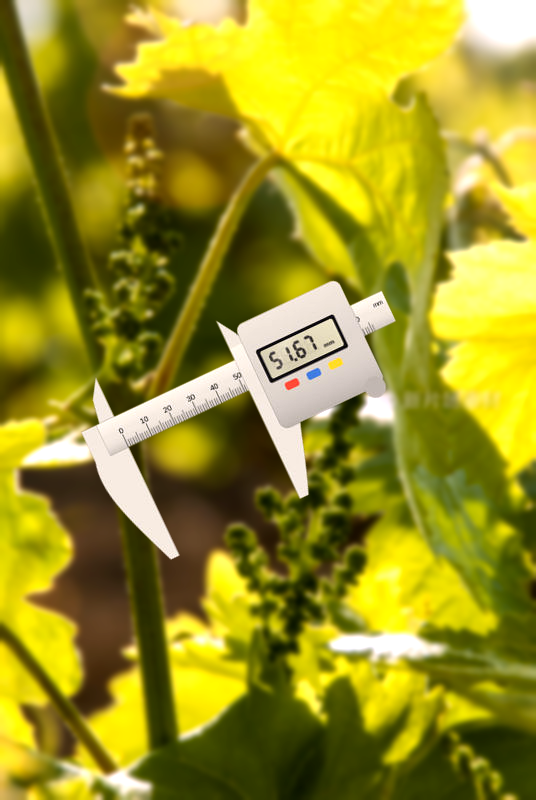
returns 51.67,mm
